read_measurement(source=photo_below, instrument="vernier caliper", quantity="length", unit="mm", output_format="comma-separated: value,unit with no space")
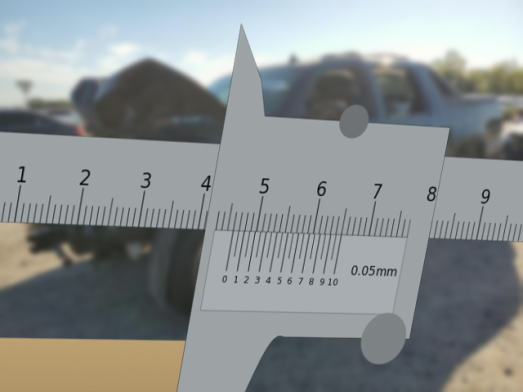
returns 46.0,mm
